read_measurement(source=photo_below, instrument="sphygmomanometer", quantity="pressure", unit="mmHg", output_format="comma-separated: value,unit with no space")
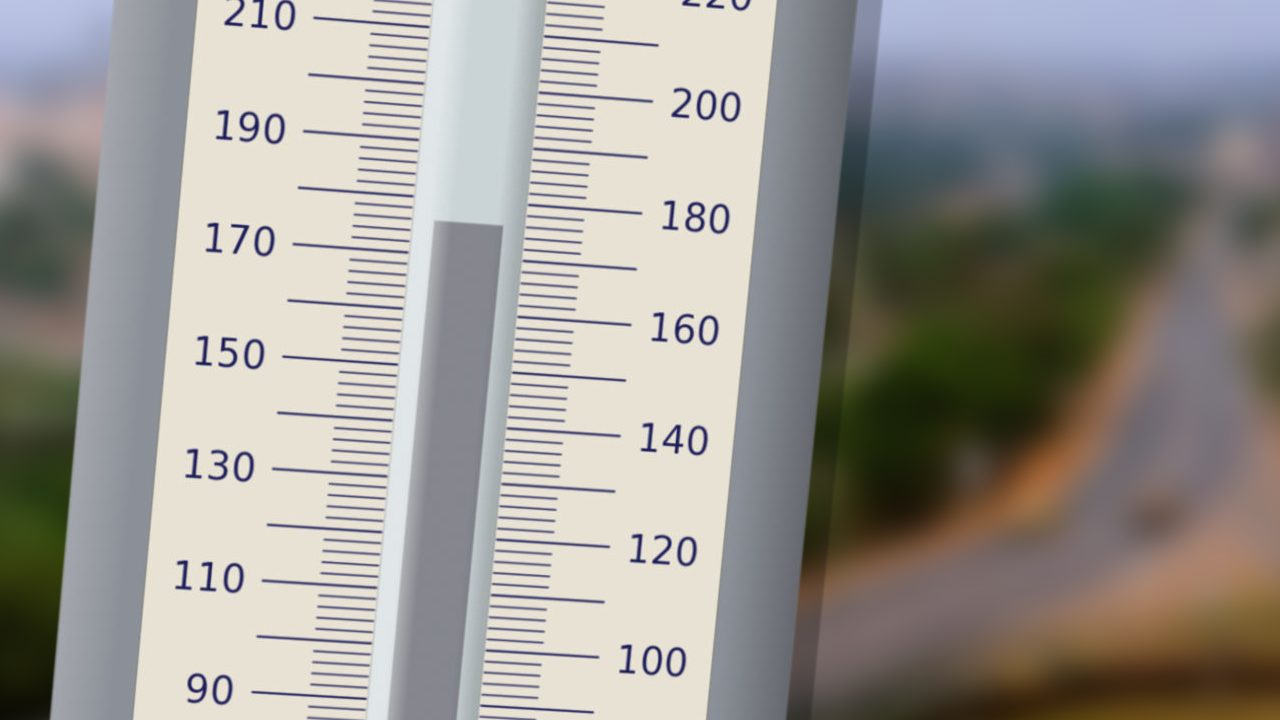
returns 176,mmHg
